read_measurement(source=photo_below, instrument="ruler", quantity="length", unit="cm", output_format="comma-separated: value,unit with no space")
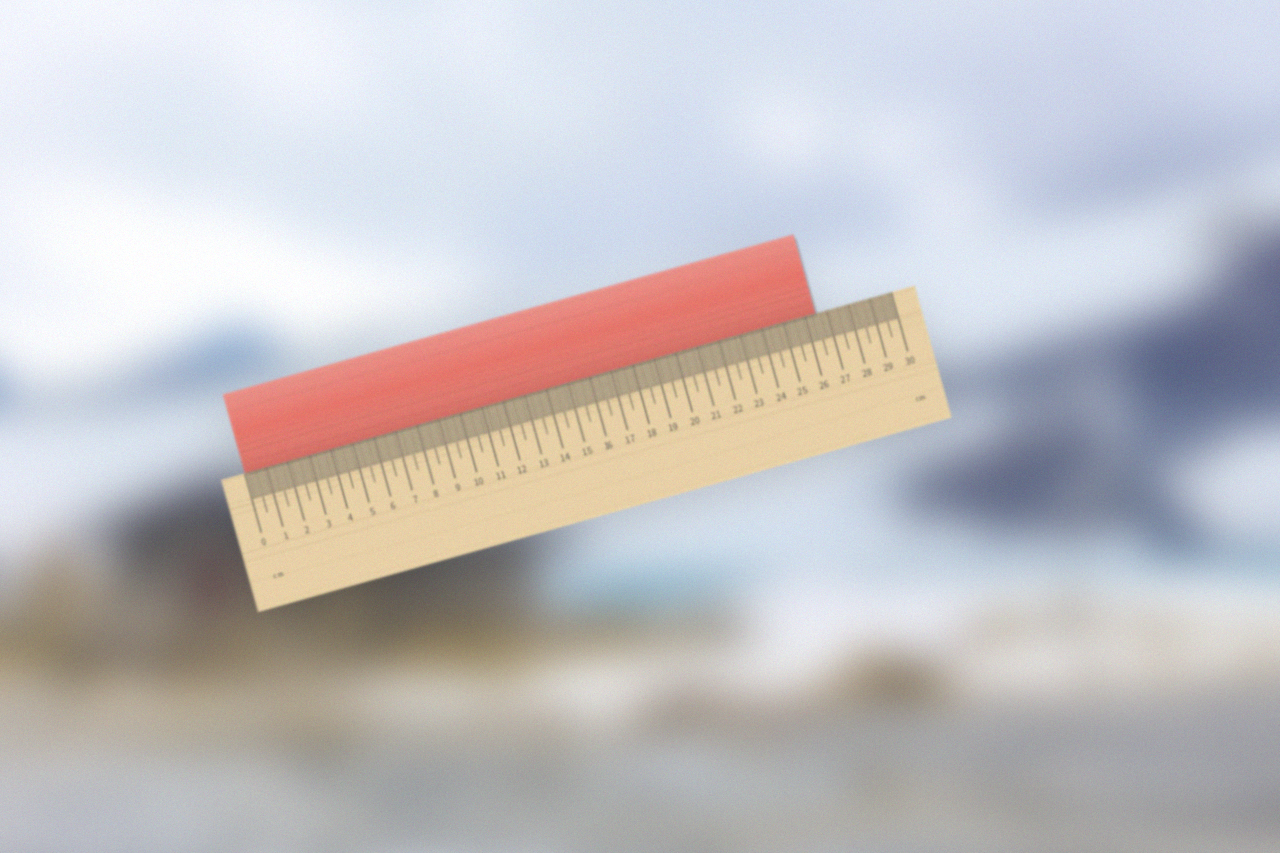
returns 26.5,cm
